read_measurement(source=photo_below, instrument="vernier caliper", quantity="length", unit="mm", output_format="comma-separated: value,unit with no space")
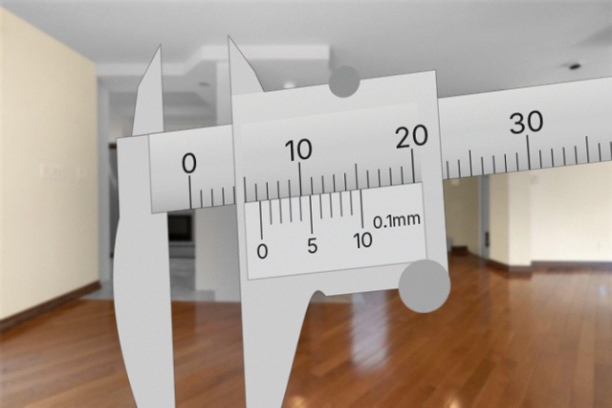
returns 6.3,mm
